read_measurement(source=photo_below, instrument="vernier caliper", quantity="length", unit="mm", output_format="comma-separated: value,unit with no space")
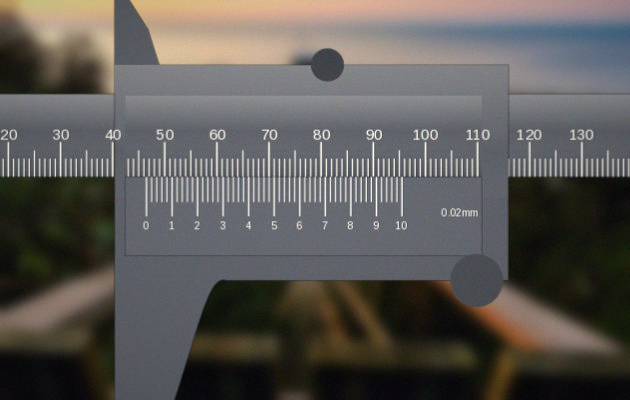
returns 46.5,mm
